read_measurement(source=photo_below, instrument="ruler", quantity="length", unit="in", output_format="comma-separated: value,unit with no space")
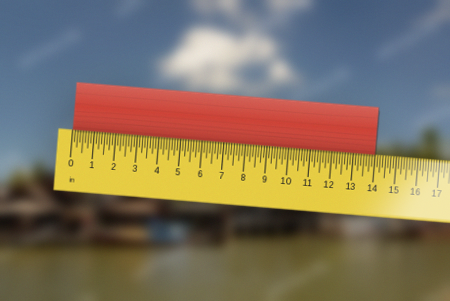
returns 14,in
